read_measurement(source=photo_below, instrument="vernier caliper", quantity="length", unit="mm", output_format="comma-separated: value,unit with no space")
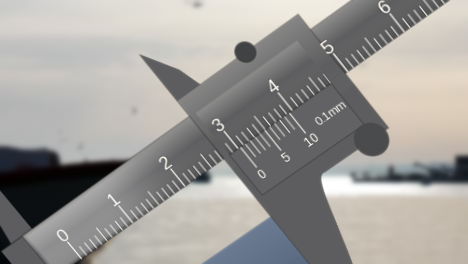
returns 30.4,mm
